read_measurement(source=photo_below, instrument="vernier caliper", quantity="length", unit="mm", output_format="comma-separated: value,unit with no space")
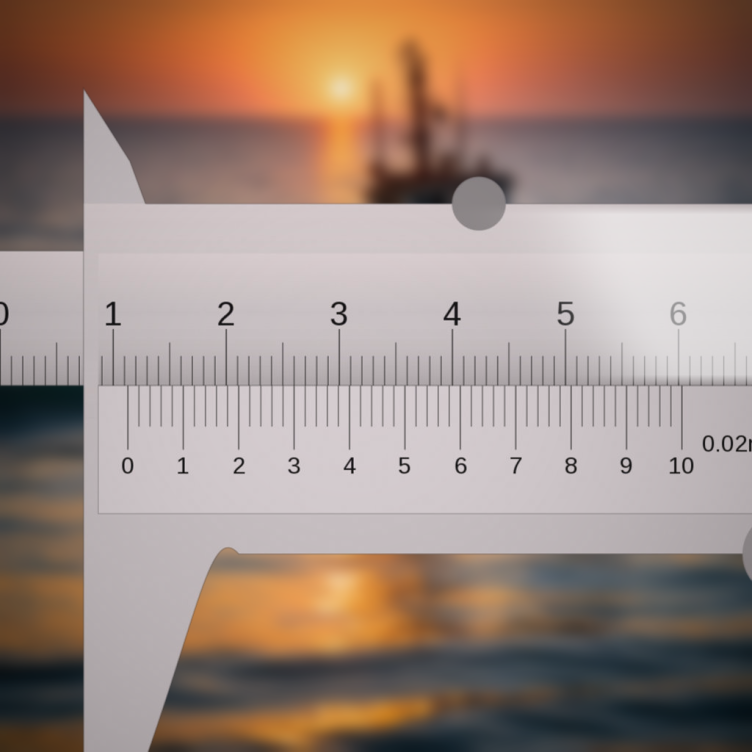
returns 11.3,mm
